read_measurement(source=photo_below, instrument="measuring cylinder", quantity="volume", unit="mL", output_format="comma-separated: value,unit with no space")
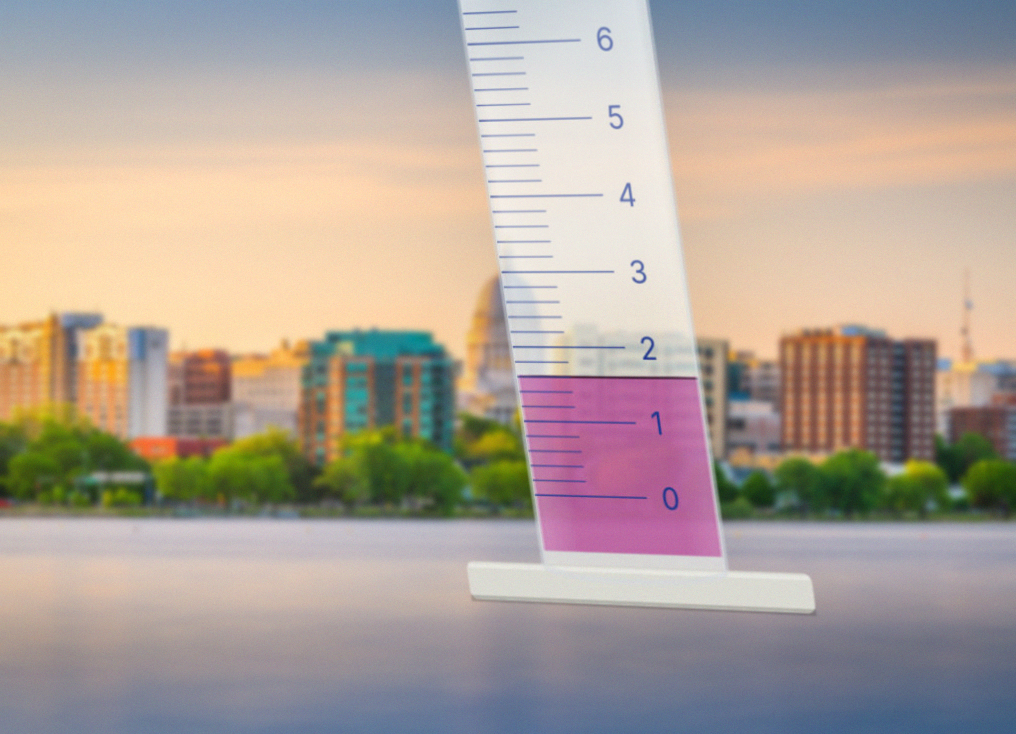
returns 1.6,mL
